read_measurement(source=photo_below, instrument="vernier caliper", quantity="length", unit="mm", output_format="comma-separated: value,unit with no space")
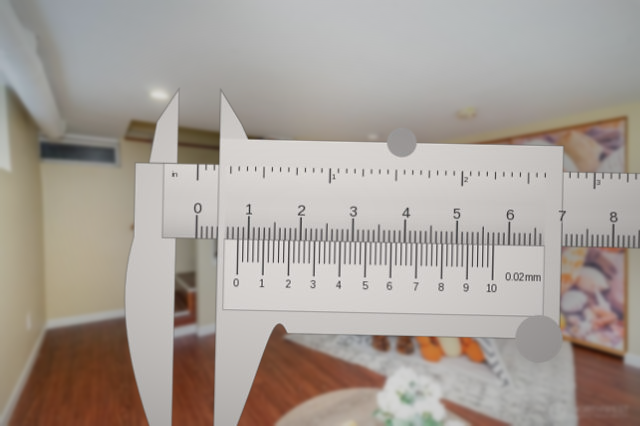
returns 8.0,mm
